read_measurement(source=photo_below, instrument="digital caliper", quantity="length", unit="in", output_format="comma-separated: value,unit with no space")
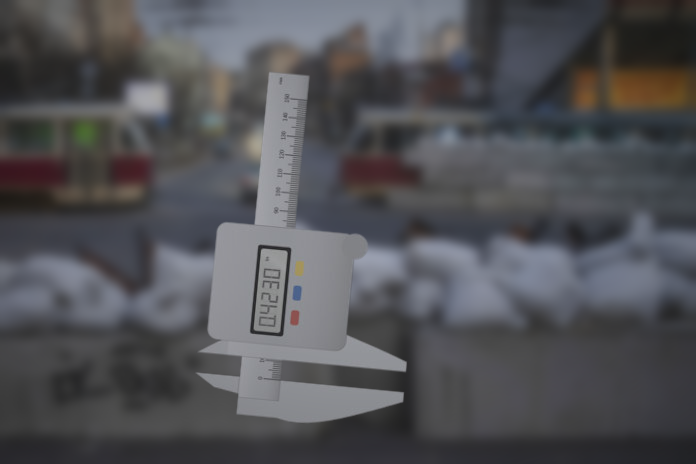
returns 0.4230,in
